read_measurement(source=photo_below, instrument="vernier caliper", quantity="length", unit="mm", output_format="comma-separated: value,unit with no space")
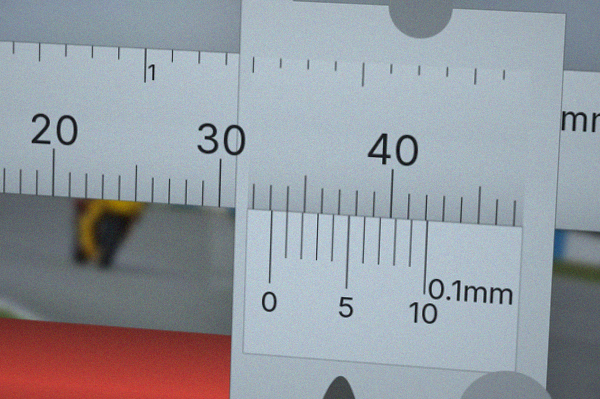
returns 33.1,mm
